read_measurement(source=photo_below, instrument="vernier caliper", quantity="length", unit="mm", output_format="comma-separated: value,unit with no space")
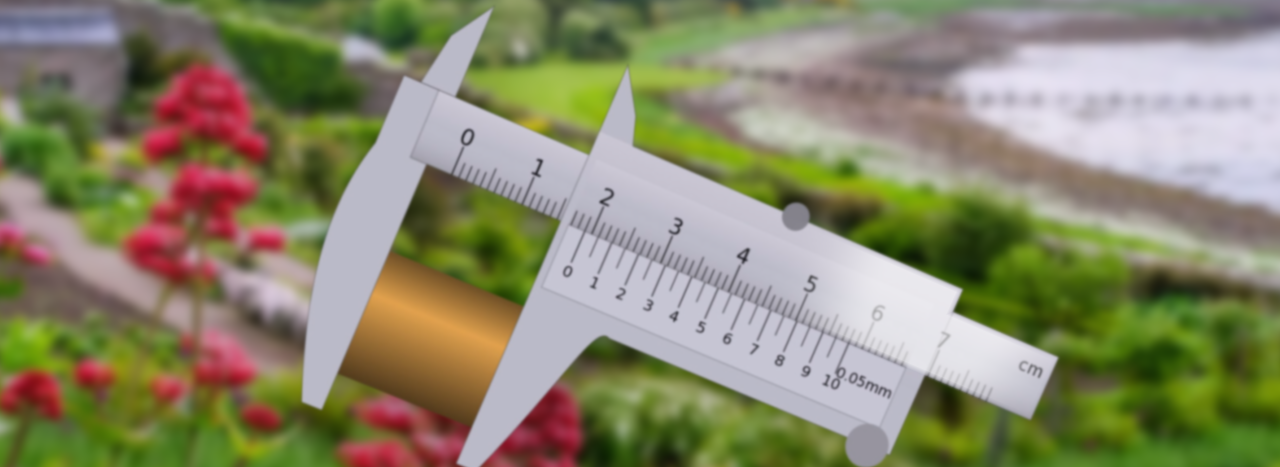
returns 19.0,mm
